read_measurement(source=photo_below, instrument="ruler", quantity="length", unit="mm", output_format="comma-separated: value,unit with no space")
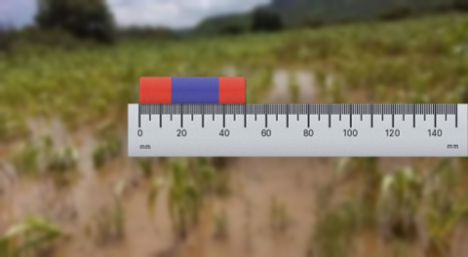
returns 50,mm
